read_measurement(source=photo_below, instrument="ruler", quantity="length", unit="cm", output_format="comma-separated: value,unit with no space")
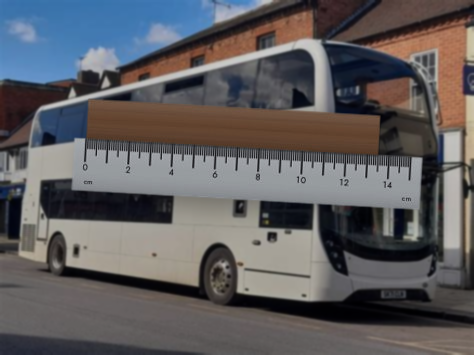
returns 13.5,cm
